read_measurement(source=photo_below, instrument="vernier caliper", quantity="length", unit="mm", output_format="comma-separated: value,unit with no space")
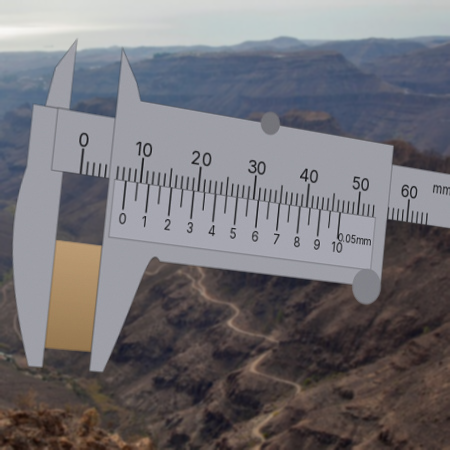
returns 7.5,mm
